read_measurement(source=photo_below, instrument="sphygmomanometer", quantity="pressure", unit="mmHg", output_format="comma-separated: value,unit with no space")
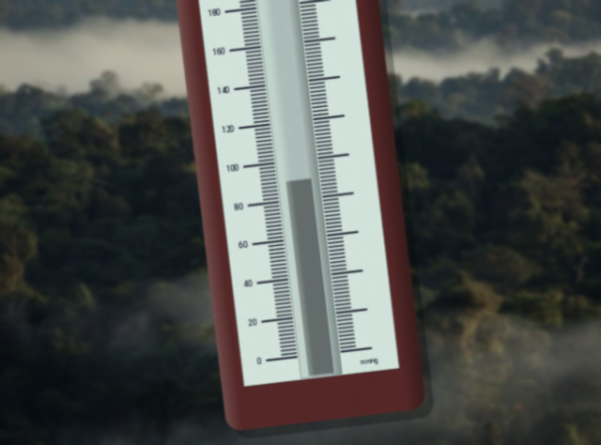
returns 90,mmHg
